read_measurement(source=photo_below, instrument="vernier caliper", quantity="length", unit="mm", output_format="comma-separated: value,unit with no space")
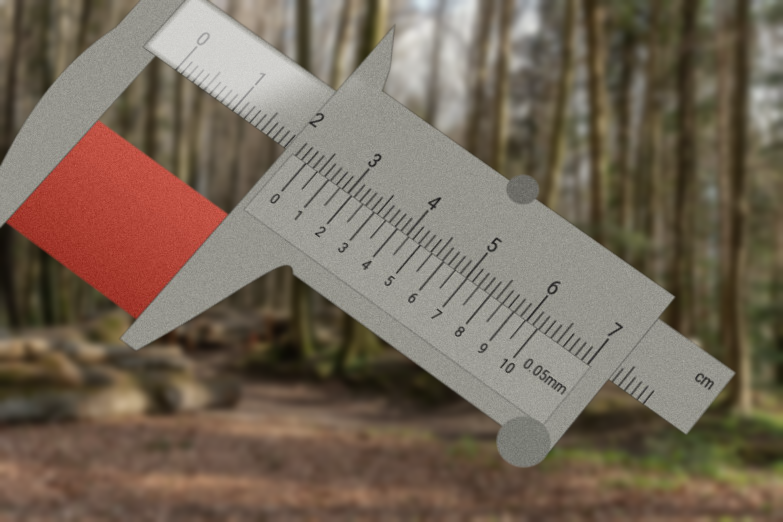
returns 22.8,mm
